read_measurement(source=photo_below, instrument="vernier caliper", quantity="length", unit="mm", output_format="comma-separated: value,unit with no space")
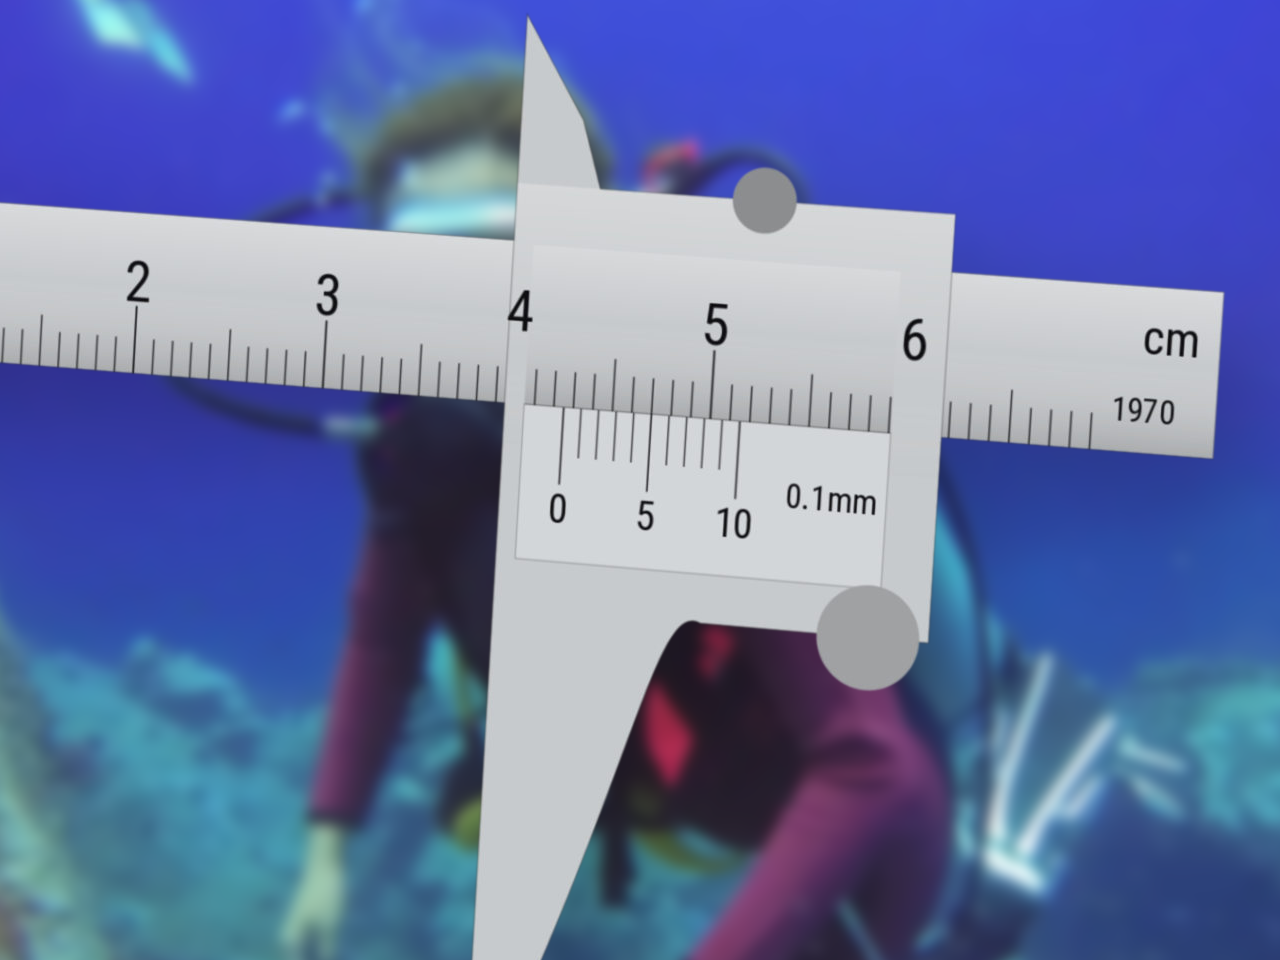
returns 42.5,mm
